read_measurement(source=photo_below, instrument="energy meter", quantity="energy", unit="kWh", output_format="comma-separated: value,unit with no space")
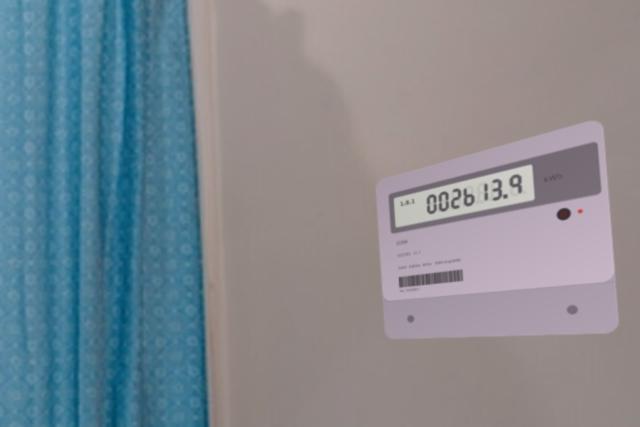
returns 2613.9,kWh
